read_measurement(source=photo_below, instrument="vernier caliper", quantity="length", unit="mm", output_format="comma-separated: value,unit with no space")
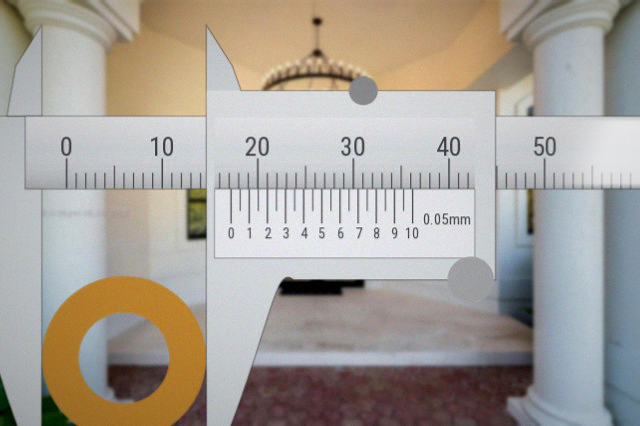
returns 17.2,mm
